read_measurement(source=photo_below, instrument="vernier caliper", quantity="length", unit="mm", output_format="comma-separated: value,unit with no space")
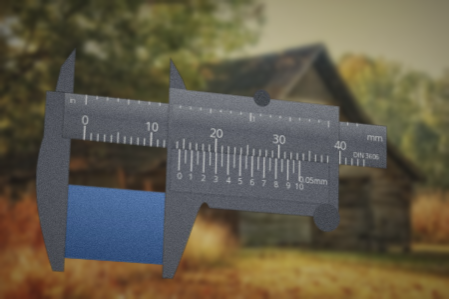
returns 14.4,mm
